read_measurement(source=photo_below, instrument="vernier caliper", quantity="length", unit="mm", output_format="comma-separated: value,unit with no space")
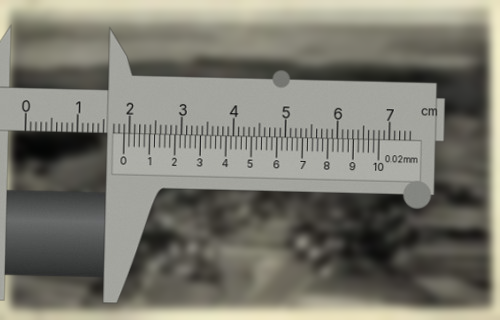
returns 19.0,mm
